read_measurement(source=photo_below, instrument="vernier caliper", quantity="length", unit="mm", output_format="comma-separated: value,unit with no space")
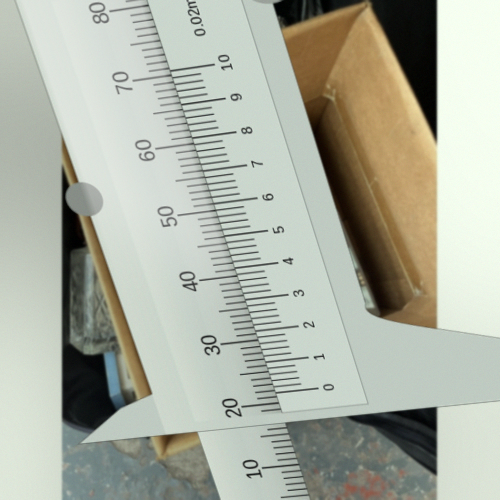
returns 21.6,mm
